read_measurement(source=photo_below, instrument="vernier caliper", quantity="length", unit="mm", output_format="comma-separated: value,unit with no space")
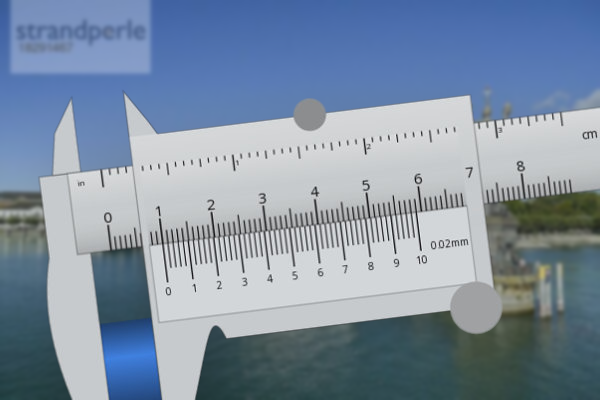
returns 10.0,mm
